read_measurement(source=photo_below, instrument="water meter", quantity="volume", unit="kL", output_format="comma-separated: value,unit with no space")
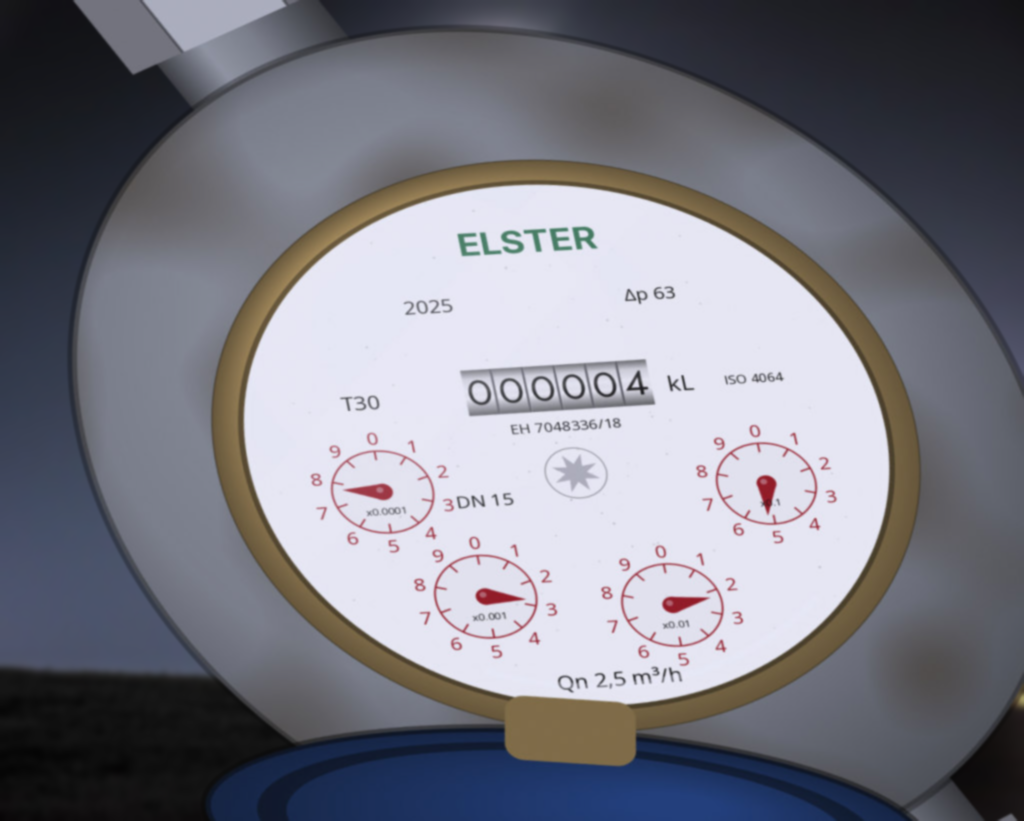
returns 4.5227,kL
